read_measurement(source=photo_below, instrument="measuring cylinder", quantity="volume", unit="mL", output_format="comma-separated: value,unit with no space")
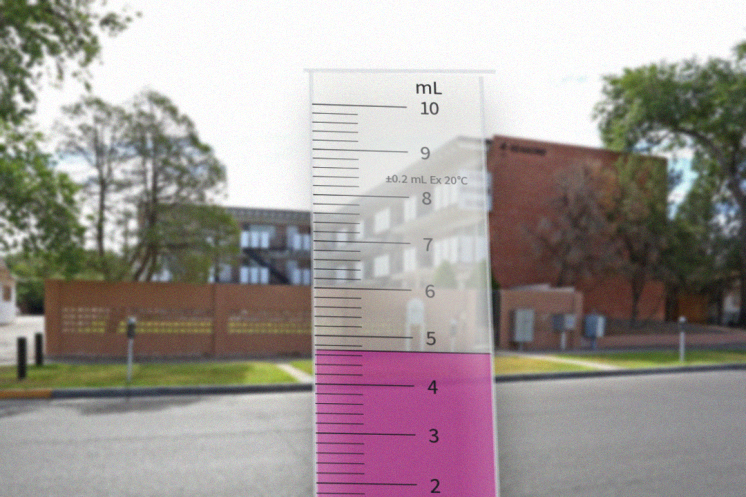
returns 4.7,mL
